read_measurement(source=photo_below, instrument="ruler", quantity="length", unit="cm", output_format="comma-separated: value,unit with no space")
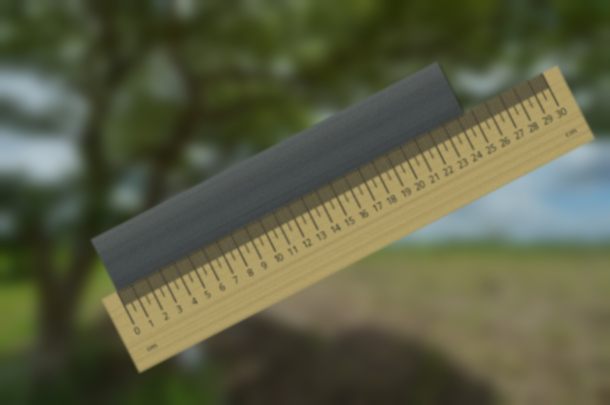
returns 24.5,cm
